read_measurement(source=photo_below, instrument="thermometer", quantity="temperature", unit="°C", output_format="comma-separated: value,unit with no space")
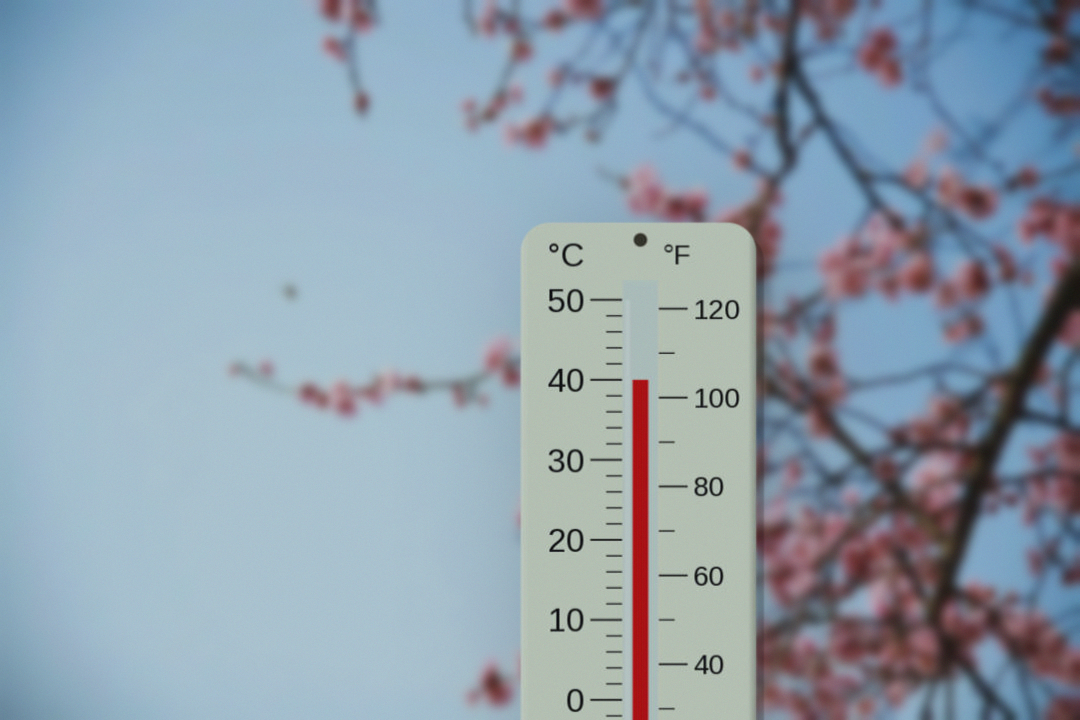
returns 40,°C
